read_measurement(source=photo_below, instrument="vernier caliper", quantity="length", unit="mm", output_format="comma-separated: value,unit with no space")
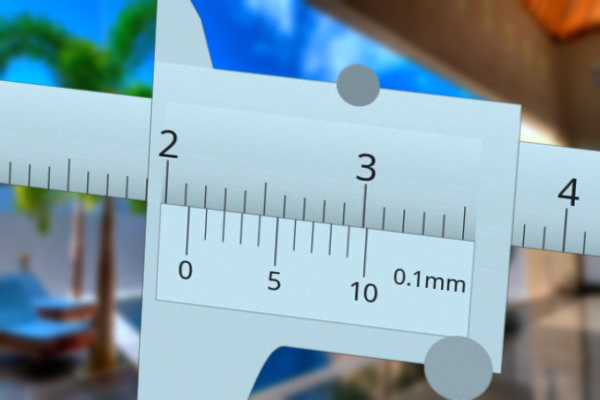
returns 21.2,mm
